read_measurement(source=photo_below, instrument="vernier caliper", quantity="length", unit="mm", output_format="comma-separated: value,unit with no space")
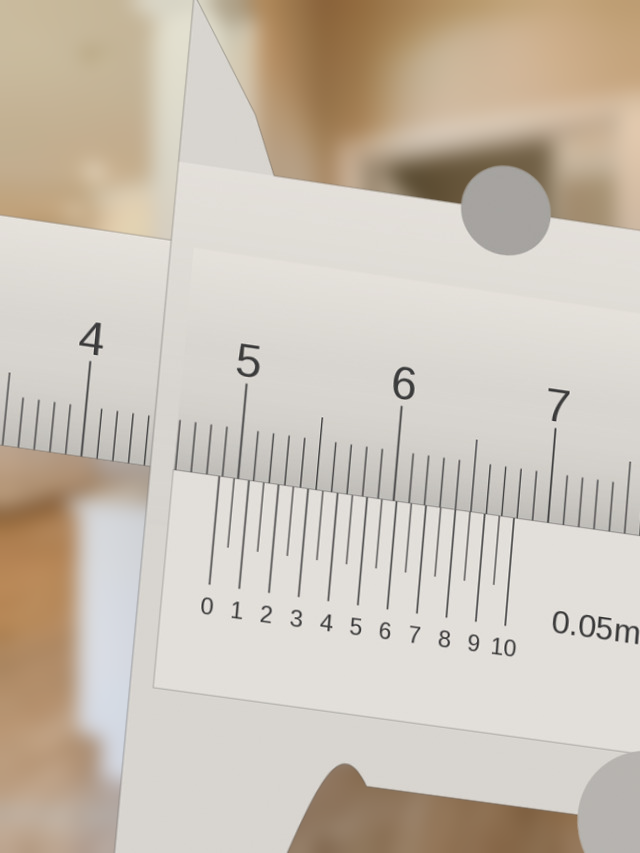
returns 48.8,mm
